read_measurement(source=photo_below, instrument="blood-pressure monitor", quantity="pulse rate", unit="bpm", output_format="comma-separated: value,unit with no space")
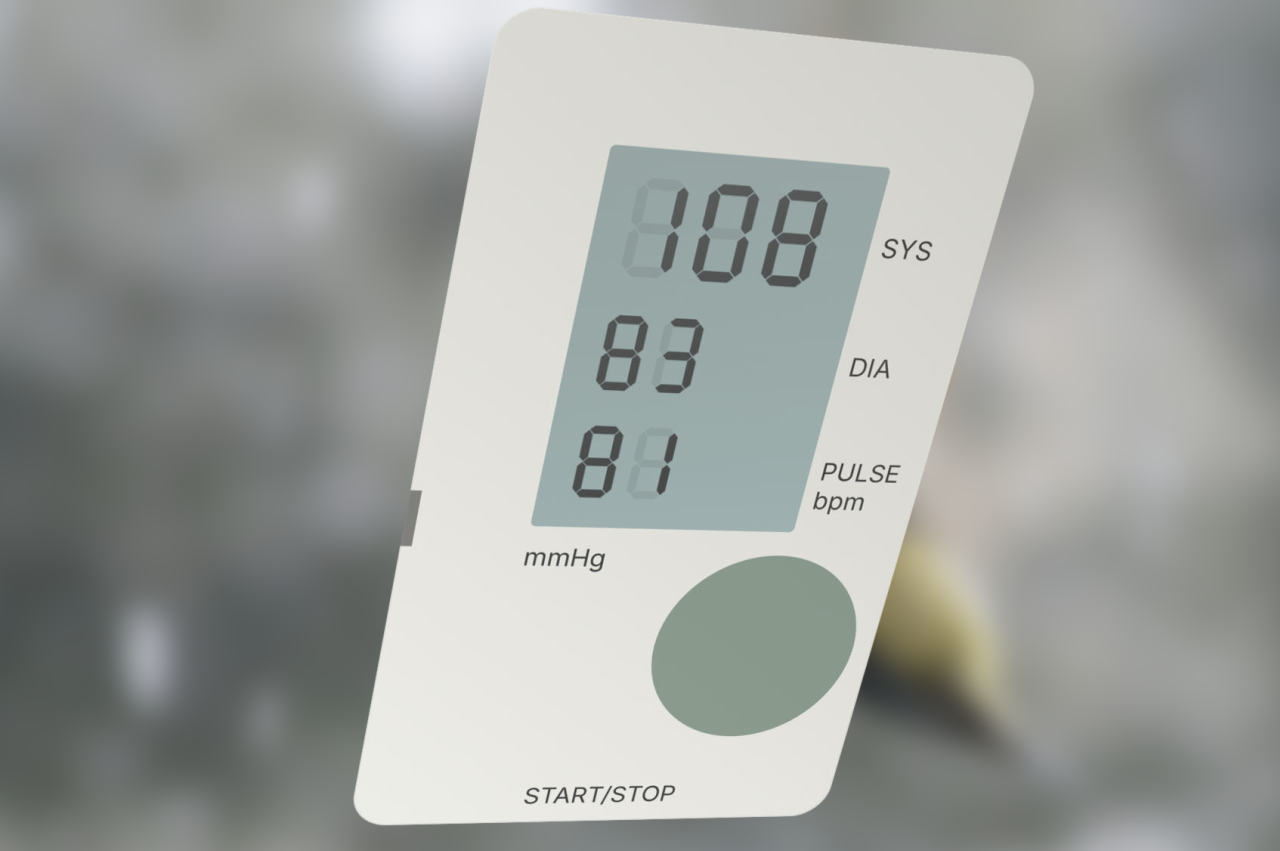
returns 81,bpm
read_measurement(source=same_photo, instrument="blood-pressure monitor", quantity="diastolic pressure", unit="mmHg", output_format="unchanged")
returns 83,mmHg
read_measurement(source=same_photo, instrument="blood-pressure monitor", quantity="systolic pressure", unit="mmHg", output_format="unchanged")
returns 108,mmHg
